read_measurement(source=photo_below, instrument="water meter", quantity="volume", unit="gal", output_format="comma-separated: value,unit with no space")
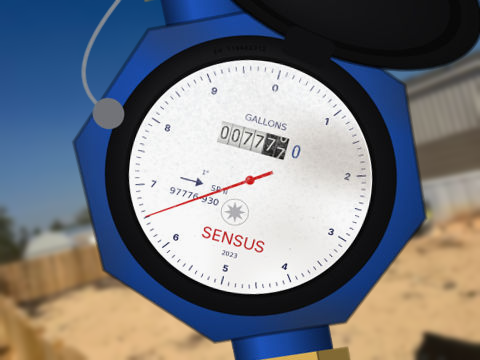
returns 77766.5,gal
